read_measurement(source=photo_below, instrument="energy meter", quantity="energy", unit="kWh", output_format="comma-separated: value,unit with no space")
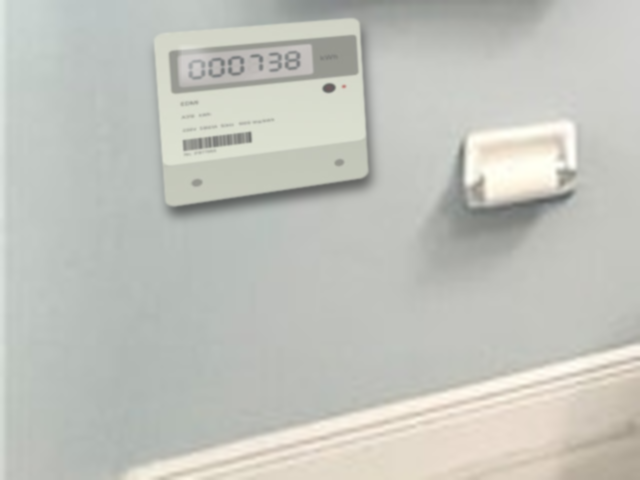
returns 738,kWh
